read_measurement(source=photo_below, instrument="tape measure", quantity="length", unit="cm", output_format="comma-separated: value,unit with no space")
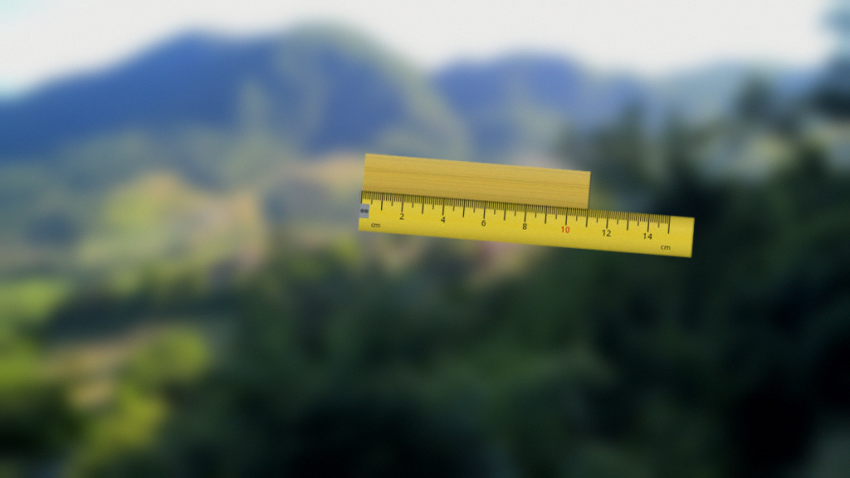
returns 11,cm
